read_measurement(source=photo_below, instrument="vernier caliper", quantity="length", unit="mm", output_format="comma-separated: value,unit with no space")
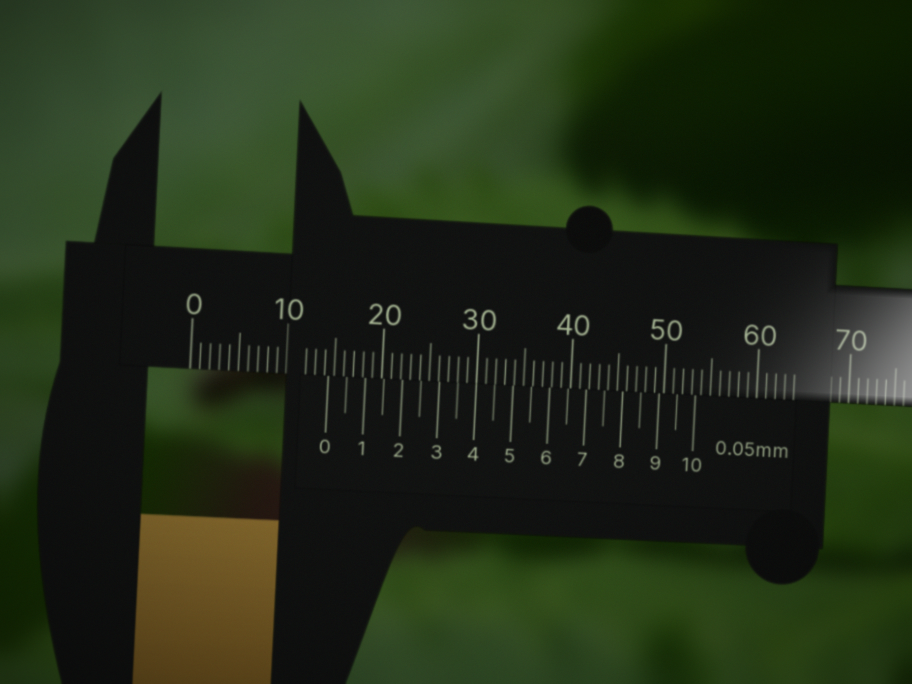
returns 14.4,mm
